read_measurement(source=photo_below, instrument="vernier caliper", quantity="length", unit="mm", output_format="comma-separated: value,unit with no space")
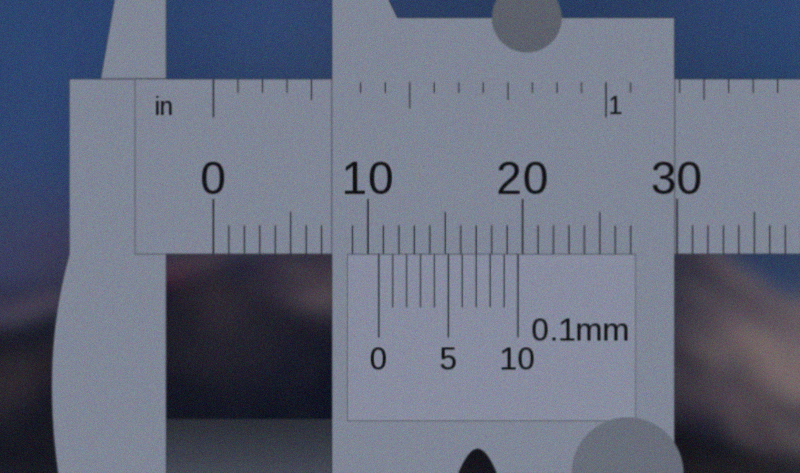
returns 10.7,mm
